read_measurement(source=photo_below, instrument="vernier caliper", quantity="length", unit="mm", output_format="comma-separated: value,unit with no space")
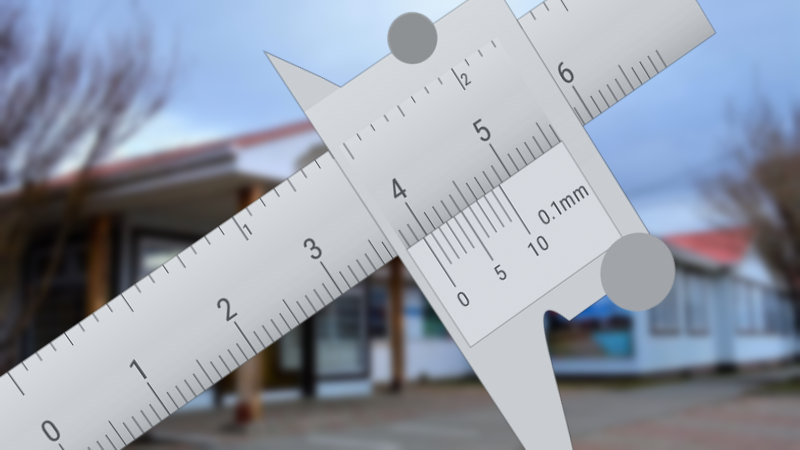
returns 39.6,mm
